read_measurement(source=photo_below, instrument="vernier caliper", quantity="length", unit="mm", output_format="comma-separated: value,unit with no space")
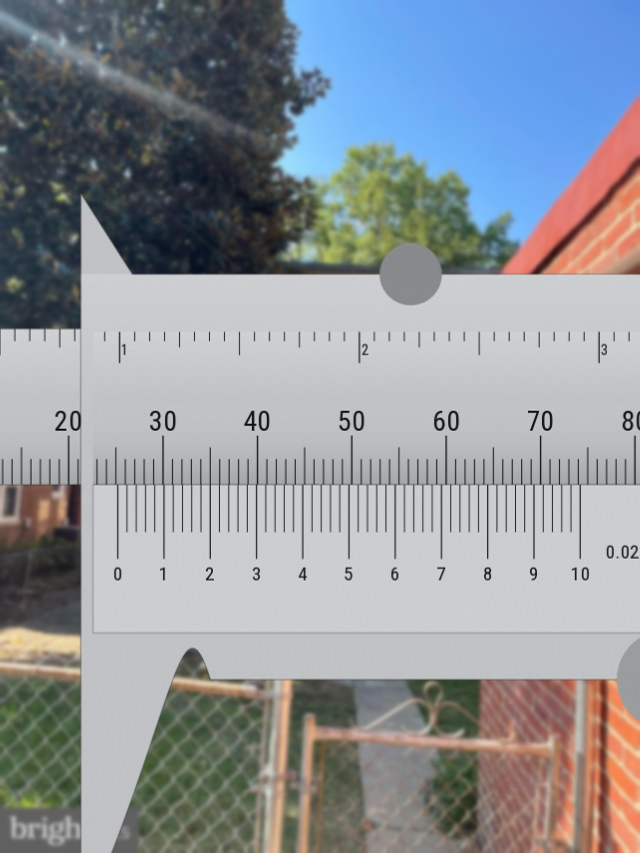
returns 25.2,mm
